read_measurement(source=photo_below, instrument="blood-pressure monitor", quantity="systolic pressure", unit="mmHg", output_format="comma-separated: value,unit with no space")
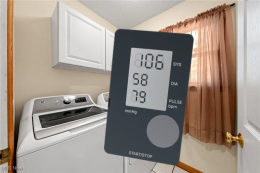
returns 106,mmHg
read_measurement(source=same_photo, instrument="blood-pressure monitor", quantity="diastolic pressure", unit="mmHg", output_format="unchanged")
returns 58,mmHg
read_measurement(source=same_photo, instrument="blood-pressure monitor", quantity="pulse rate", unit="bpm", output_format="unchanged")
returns 79,bpm
